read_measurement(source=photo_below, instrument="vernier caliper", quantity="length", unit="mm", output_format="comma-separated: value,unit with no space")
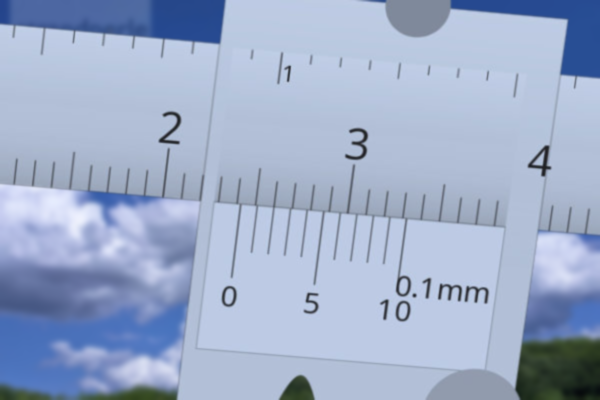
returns 24.2,mm
